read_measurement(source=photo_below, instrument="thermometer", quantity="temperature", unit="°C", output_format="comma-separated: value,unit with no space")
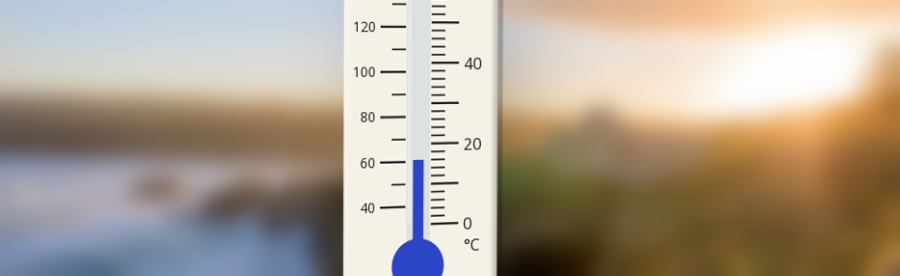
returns 16,°C
